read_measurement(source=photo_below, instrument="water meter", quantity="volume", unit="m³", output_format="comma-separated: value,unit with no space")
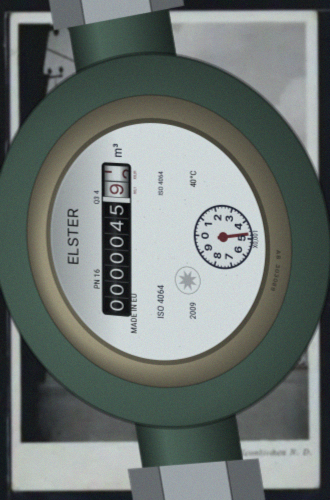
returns 45.914,m³
